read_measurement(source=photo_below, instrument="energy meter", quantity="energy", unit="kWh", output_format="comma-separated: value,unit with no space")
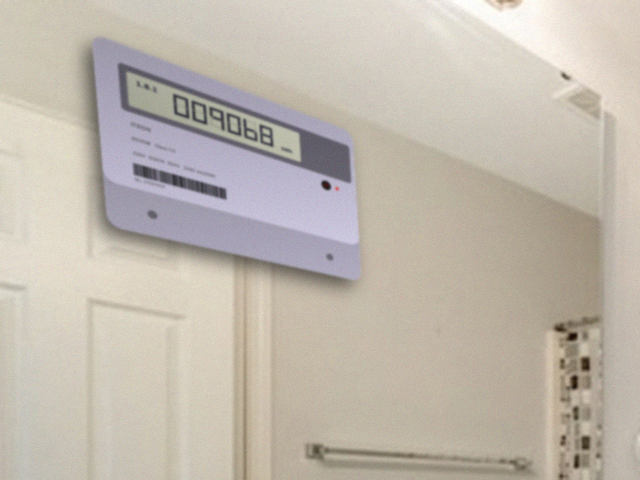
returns 9068,kWh
